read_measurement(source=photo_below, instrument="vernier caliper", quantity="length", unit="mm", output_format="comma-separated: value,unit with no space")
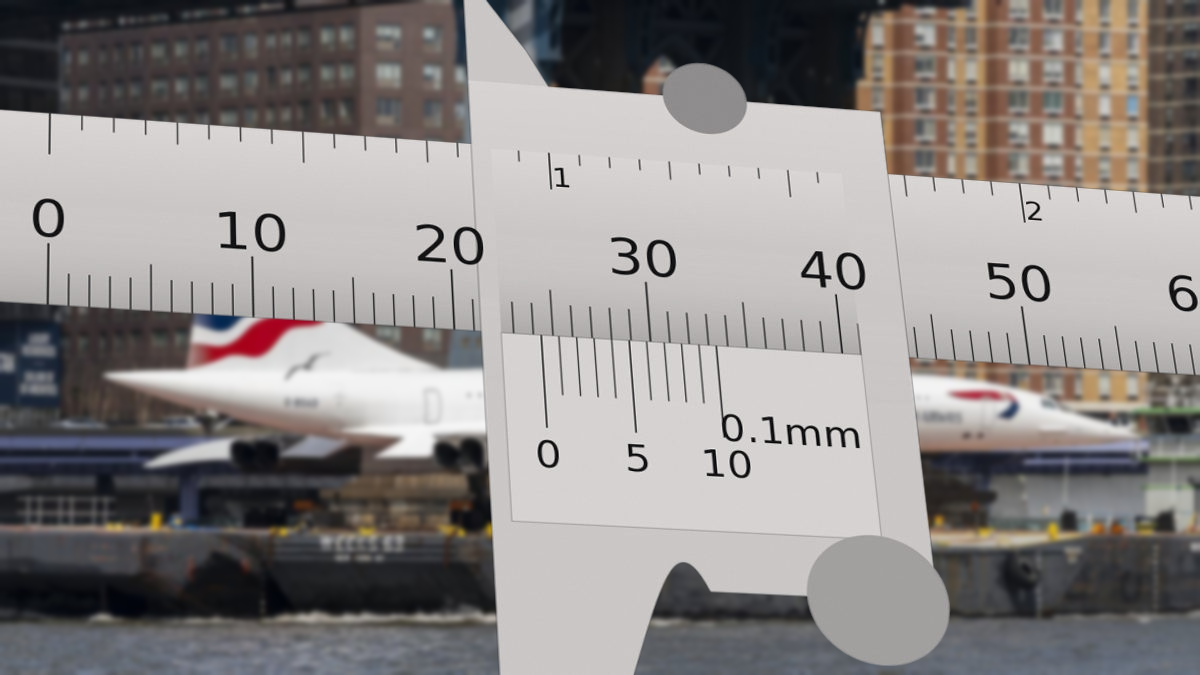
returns 24.4,mm
